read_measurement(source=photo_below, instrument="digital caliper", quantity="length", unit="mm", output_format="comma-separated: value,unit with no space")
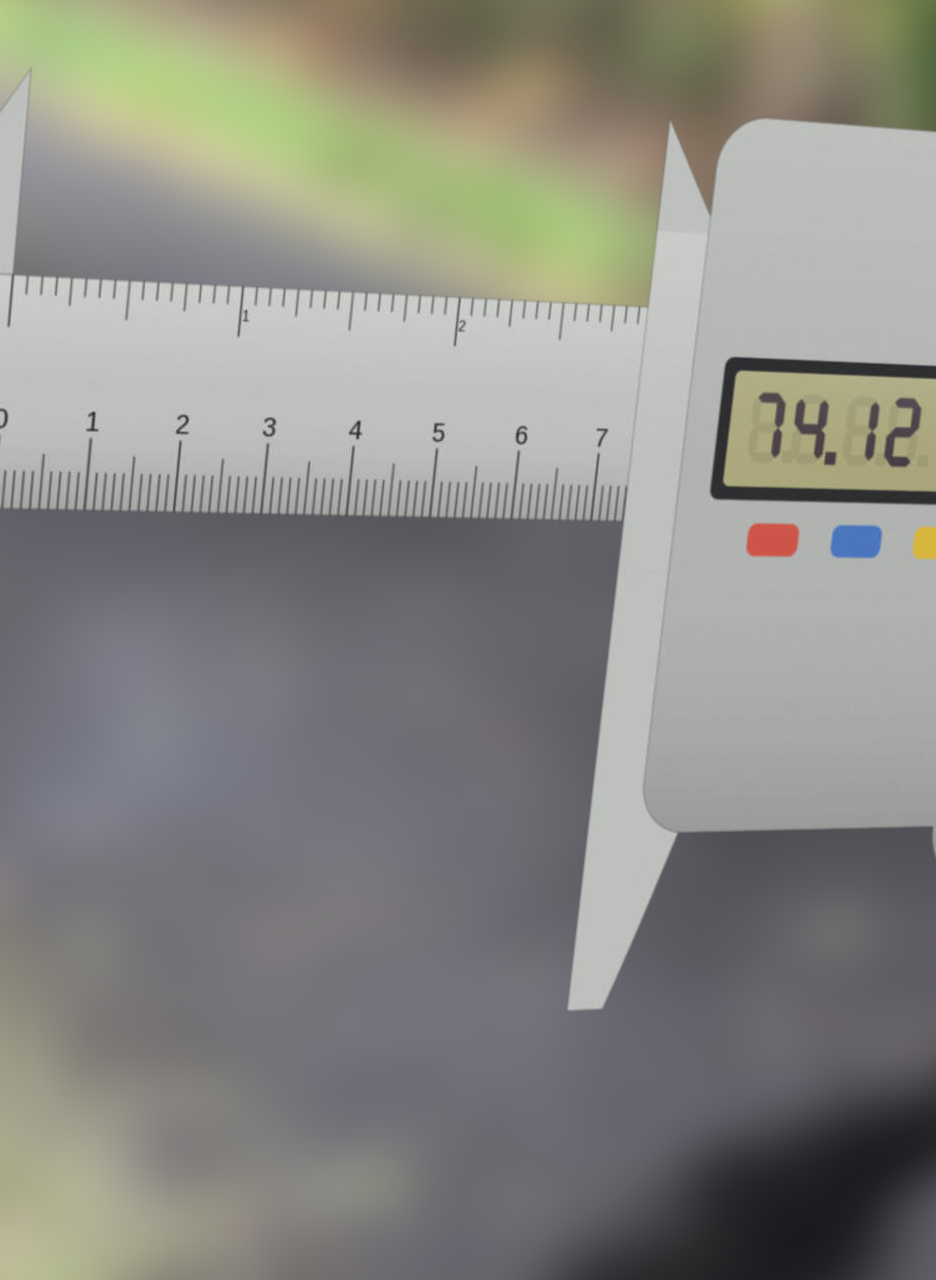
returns 74.12,mm
